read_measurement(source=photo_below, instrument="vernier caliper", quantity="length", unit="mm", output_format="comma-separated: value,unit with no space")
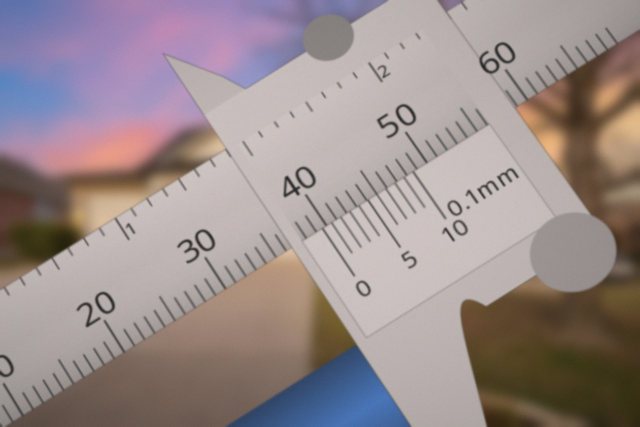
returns 39.6,mm
